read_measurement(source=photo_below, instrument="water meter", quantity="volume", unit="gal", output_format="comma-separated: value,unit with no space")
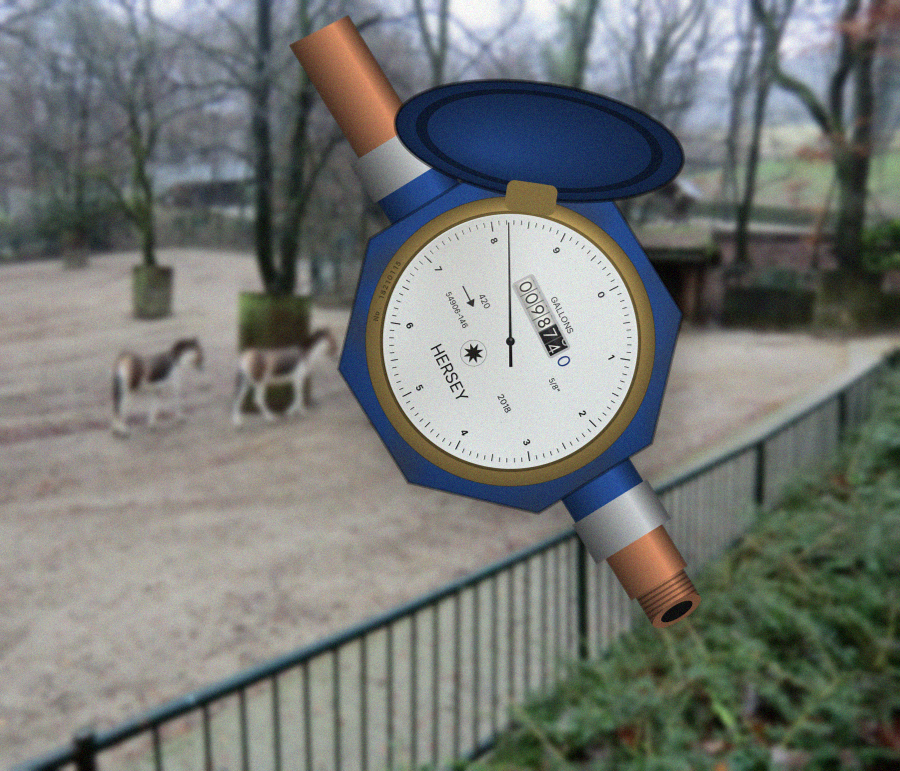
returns 98738.2,gal
